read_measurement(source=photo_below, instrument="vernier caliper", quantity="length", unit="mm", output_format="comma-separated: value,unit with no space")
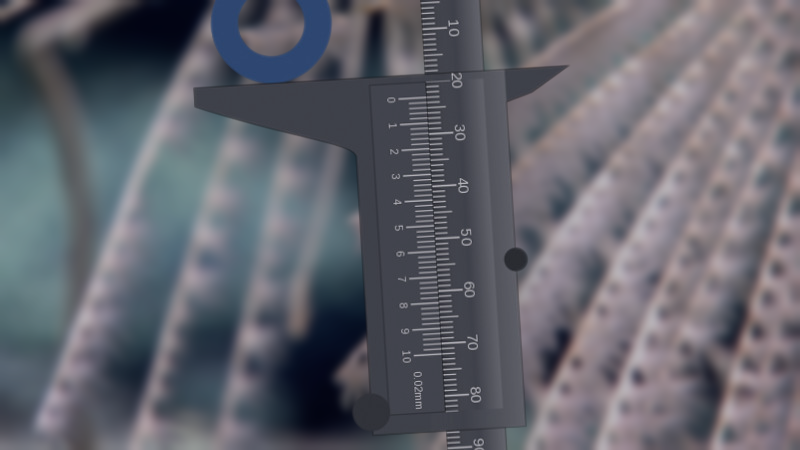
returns 23.0,mm
